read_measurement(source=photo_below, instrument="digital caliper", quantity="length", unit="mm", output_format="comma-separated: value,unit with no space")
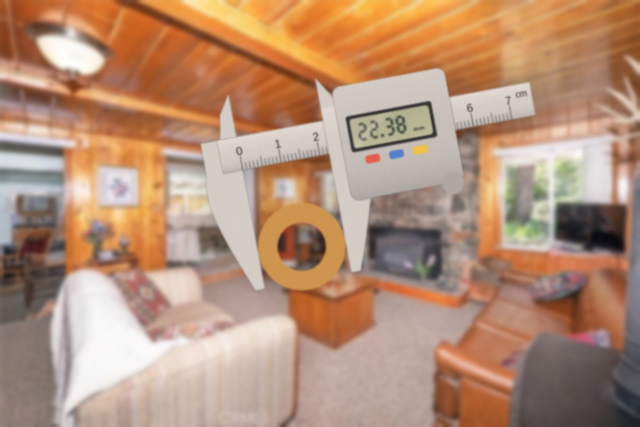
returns 22.38,mm
